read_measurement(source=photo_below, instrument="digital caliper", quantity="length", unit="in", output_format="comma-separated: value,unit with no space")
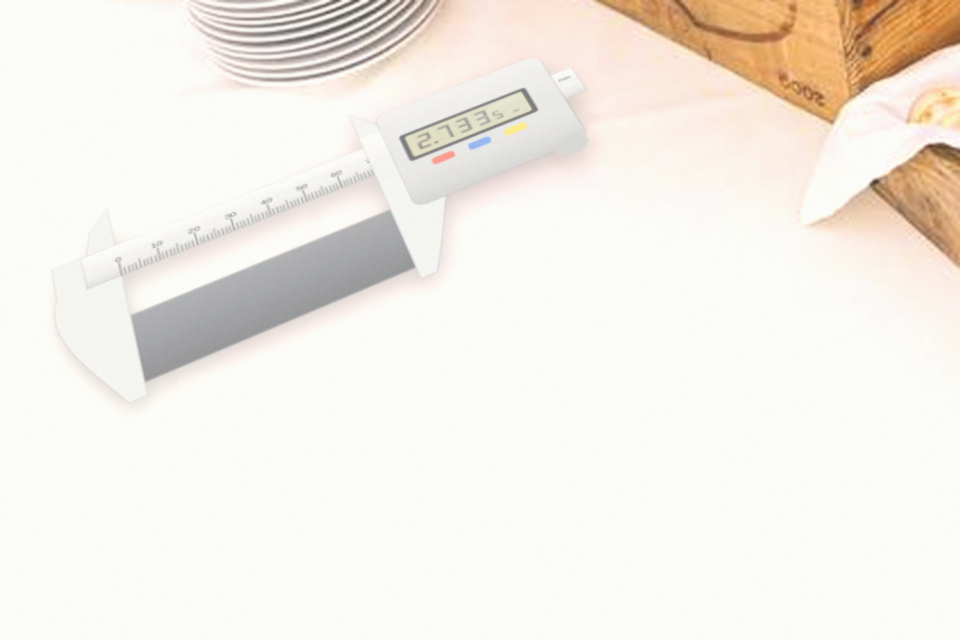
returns 2.7335,in
